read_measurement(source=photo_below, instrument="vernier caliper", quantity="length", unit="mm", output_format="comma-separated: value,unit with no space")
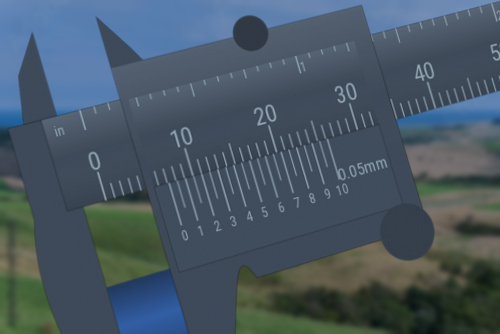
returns 7.2,mm
